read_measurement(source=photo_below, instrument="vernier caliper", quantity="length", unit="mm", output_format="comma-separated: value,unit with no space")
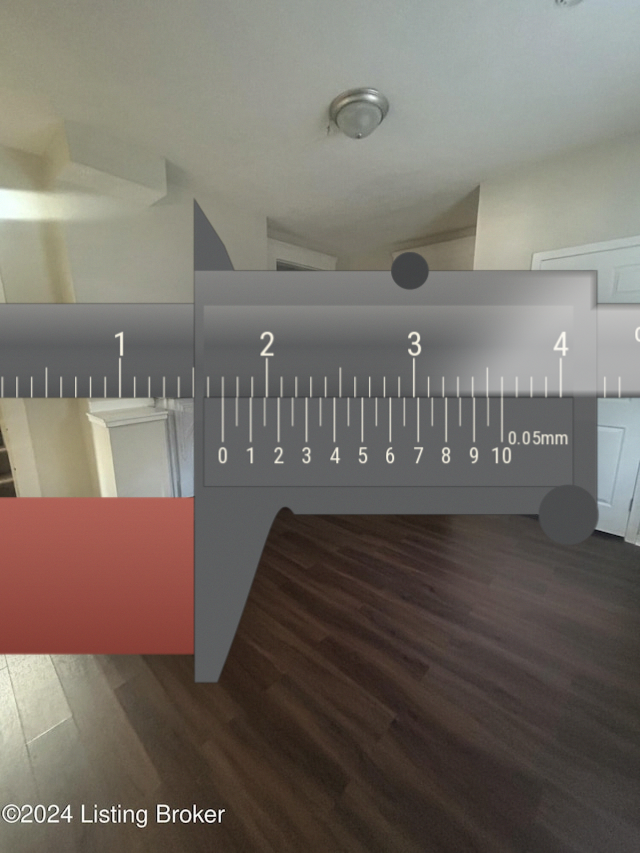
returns 17.0,mm
